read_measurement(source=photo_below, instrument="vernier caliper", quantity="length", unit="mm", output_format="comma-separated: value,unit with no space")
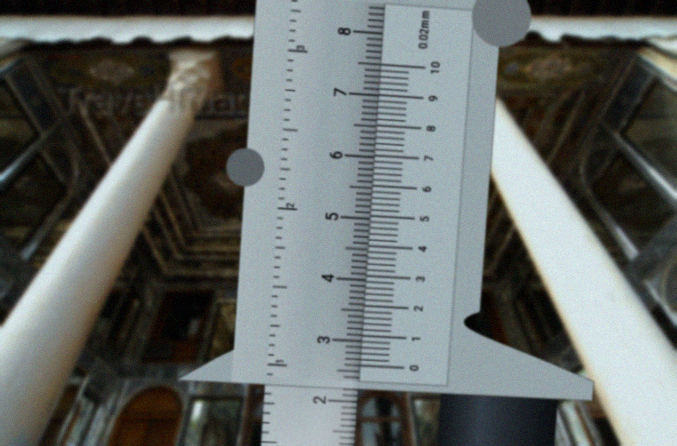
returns 26.0,mm
